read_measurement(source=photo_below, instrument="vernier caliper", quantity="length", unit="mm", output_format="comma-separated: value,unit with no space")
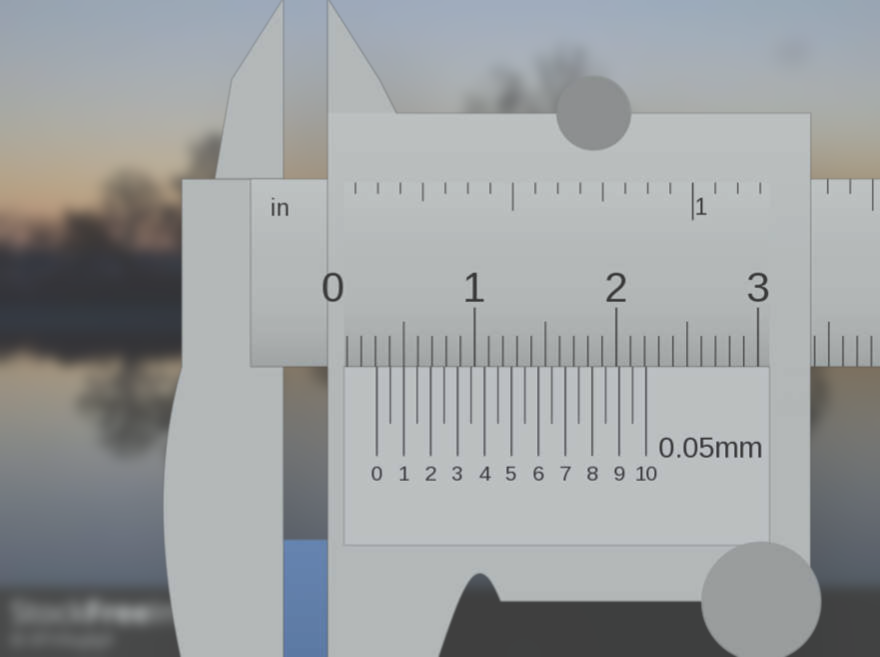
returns 3.1,mm
